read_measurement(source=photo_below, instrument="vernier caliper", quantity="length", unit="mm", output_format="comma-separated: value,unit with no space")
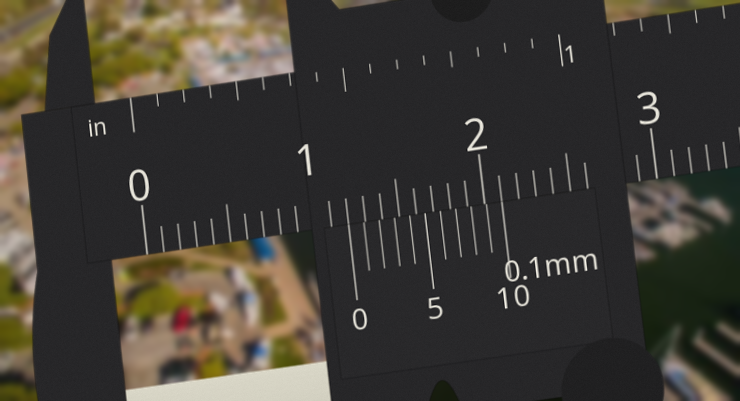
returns 12.0,mm
